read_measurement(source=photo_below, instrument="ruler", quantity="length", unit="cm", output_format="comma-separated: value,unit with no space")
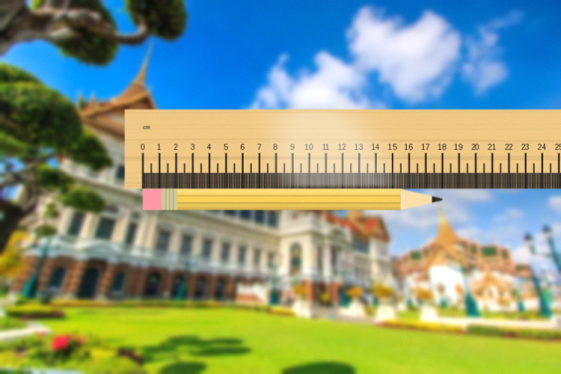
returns 18,cm
